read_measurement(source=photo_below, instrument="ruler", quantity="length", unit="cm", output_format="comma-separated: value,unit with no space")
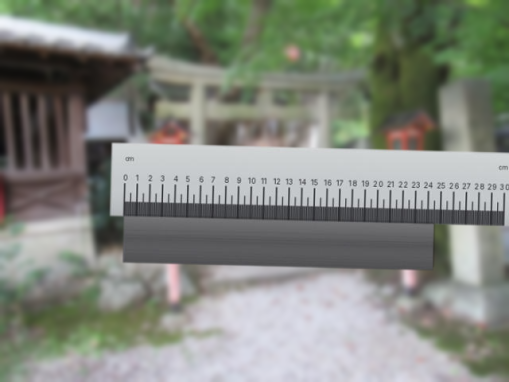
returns 24.5,cm
